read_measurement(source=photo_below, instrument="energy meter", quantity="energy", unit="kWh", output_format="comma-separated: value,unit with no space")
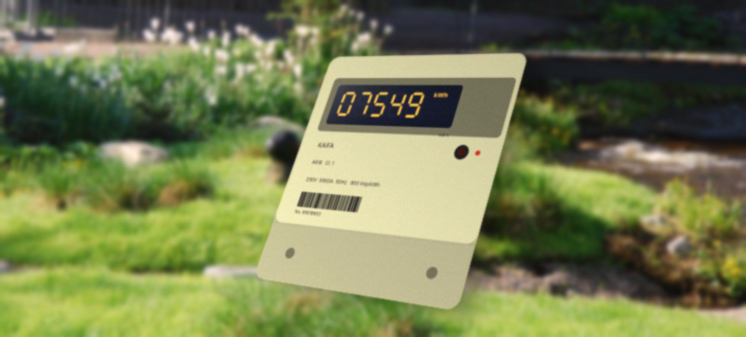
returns 7549,kWh
